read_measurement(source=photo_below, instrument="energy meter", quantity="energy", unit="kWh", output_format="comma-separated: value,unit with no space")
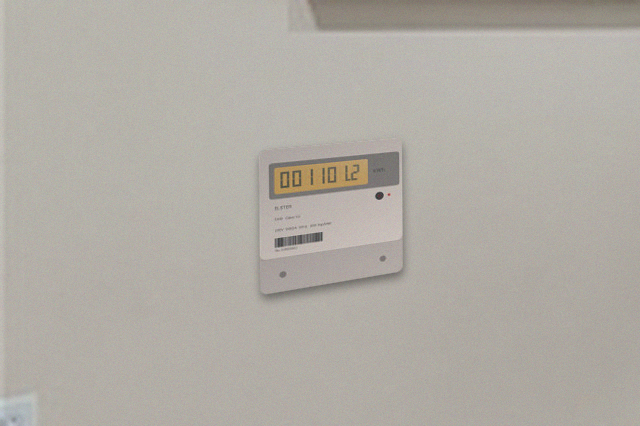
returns 1101.2,kWh
